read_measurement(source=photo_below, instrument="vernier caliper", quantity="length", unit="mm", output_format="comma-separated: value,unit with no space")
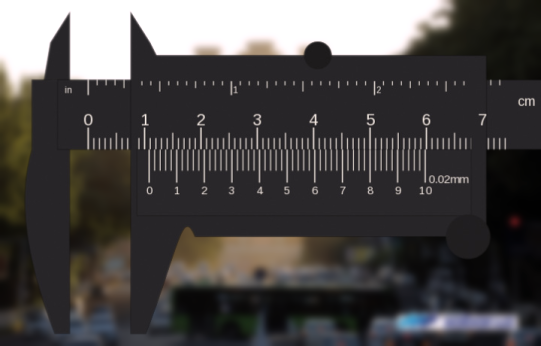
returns 10.8,mm
